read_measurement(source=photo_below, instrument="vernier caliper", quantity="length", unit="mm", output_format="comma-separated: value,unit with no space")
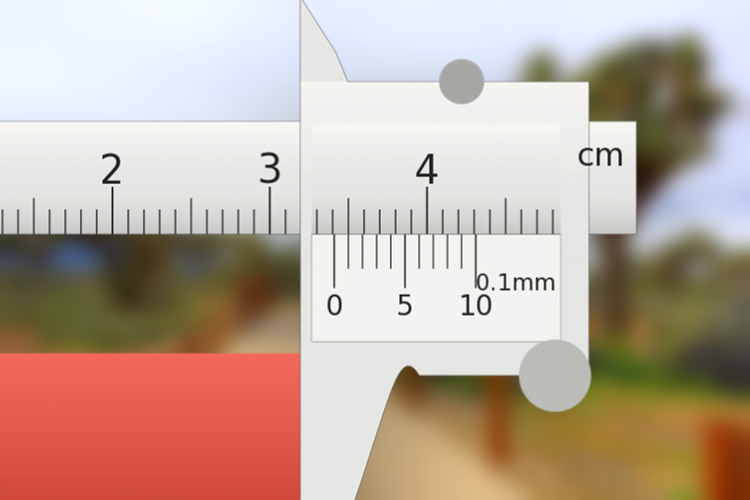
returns 34.1,mm
